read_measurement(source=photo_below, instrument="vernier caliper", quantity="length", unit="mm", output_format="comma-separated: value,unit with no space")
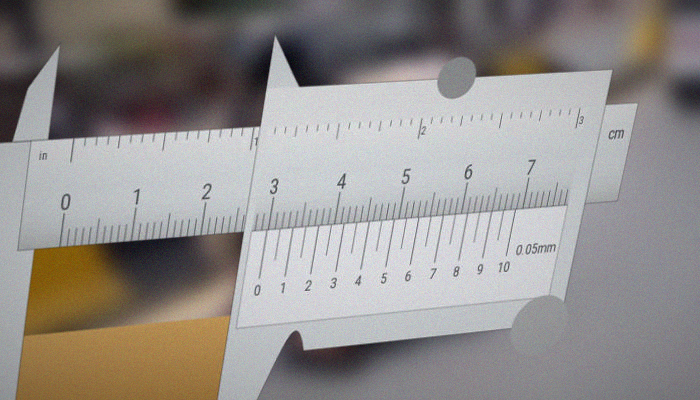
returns 29.8,mm
